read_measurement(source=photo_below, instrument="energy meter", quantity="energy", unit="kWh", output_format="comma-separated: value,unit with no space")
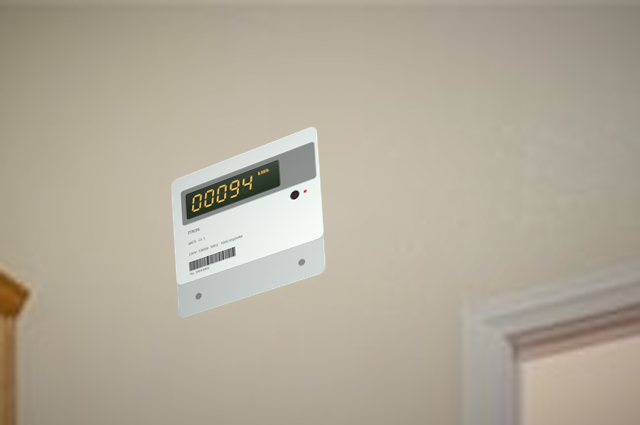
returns 94,kWh
